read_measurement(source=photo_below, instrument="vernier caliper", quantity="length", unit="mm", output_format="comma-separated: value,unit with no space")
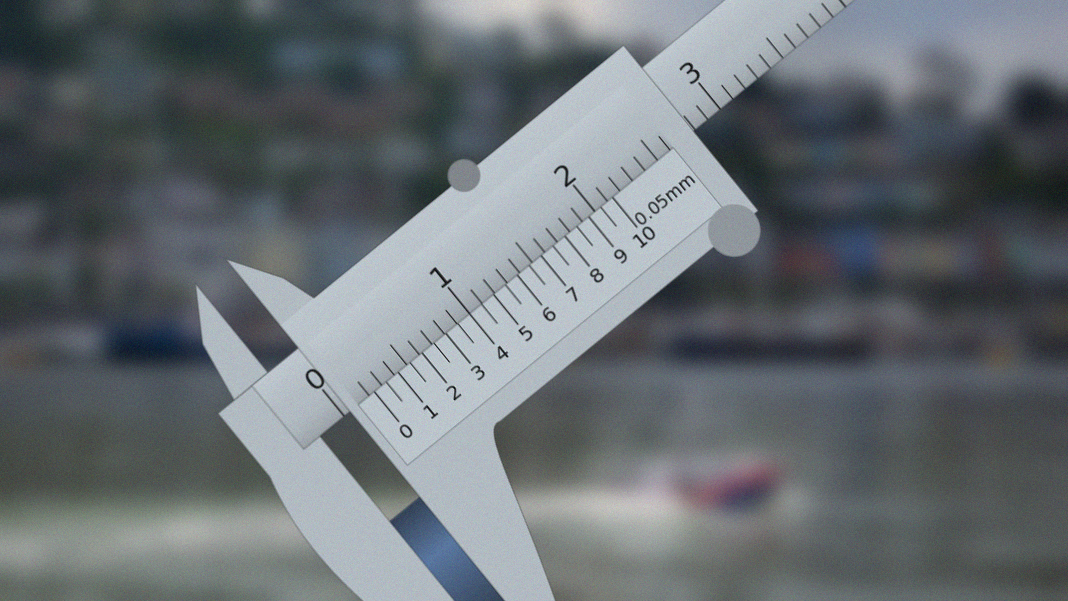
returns 2.4,mm
